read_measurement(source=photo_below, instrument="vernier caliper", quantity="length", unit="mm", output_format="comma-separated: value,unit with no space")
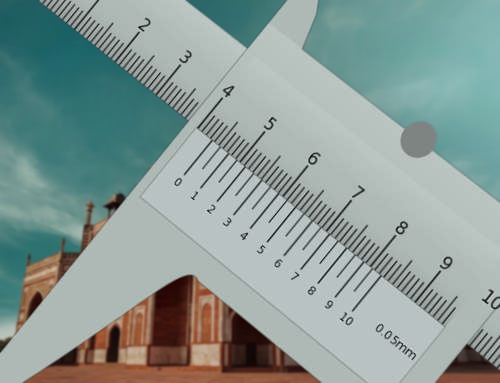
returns 43.5,mm
